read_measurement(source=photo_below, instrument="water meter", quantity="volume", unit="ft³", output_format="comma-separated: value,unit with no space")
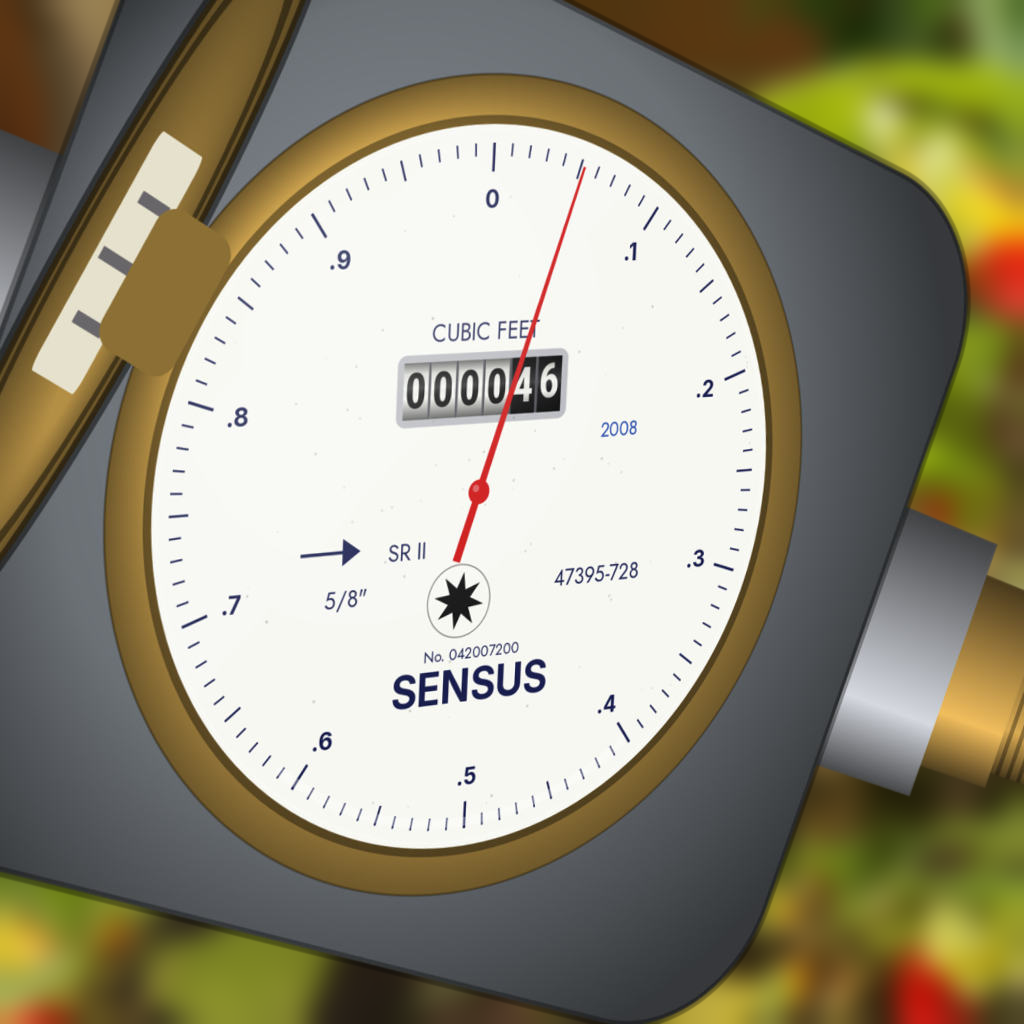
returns 46.05,ft³
